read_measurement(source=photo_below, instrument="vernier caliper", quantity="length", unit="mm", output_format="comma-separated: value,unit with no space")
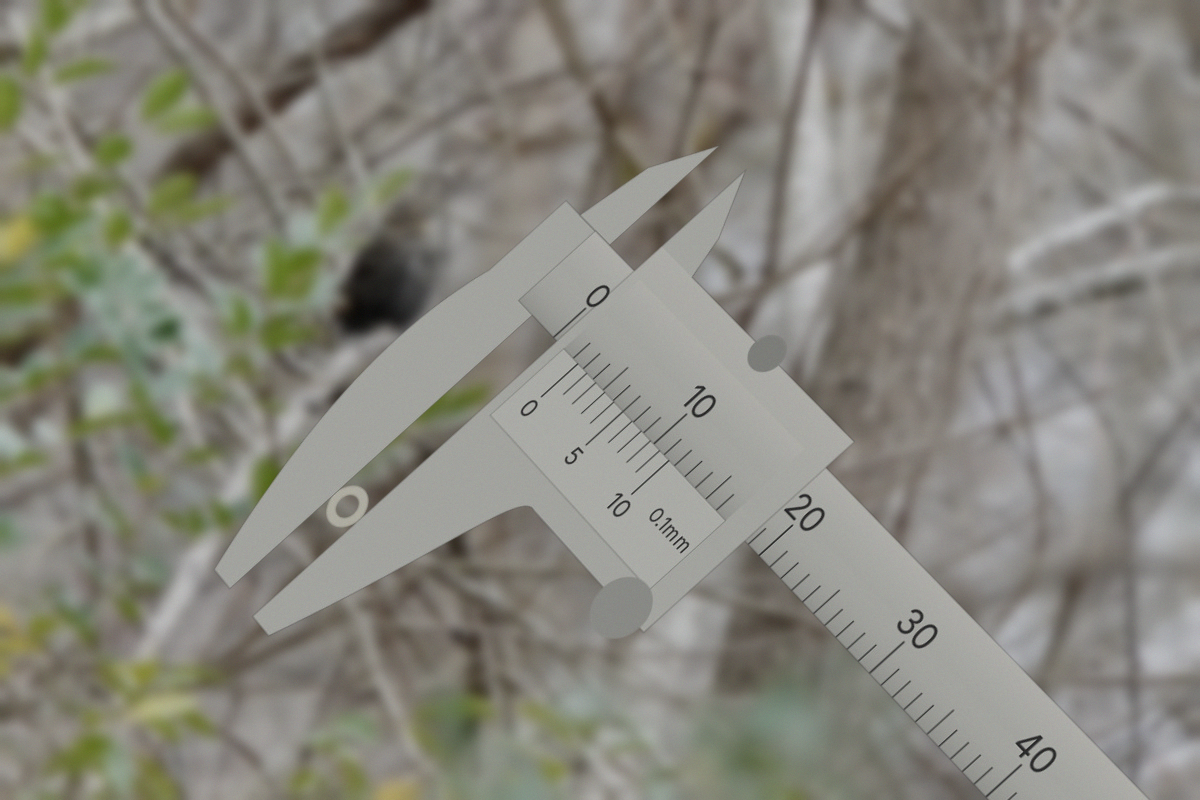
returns 2.5,mm
